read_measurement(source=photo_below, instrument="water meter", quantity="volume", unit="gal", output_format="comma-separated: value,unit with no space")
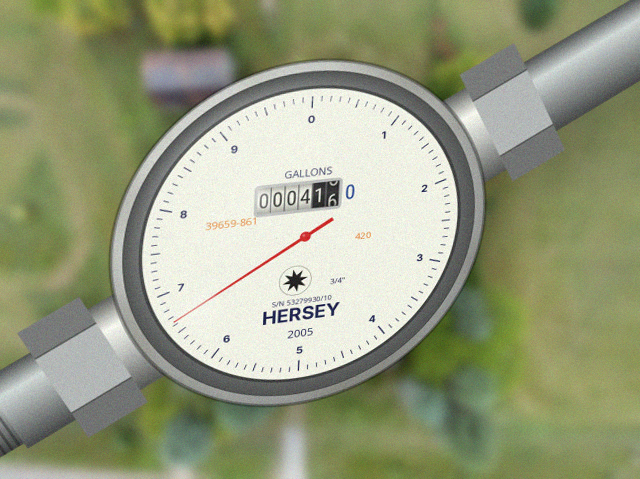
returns 4156.6,gal
